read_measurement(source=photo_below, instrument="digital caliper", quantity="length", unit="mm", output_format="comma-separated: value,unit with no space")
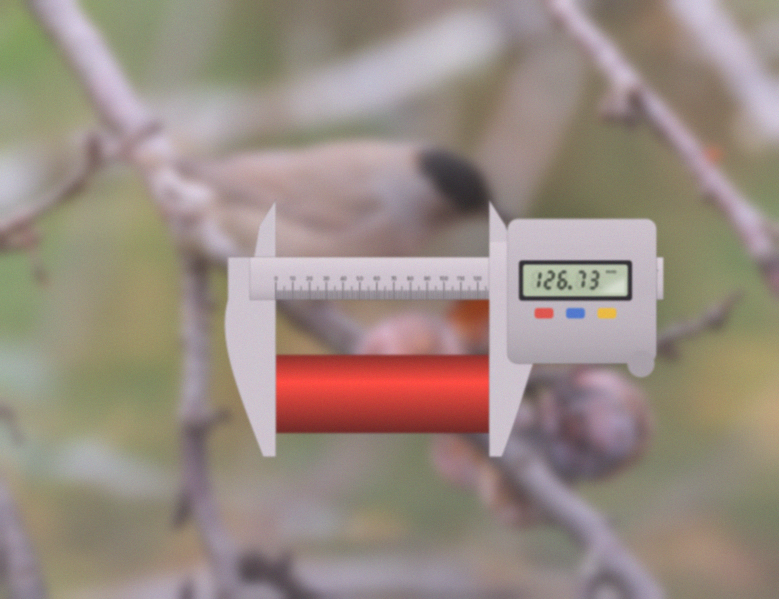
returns 126.73,mm
